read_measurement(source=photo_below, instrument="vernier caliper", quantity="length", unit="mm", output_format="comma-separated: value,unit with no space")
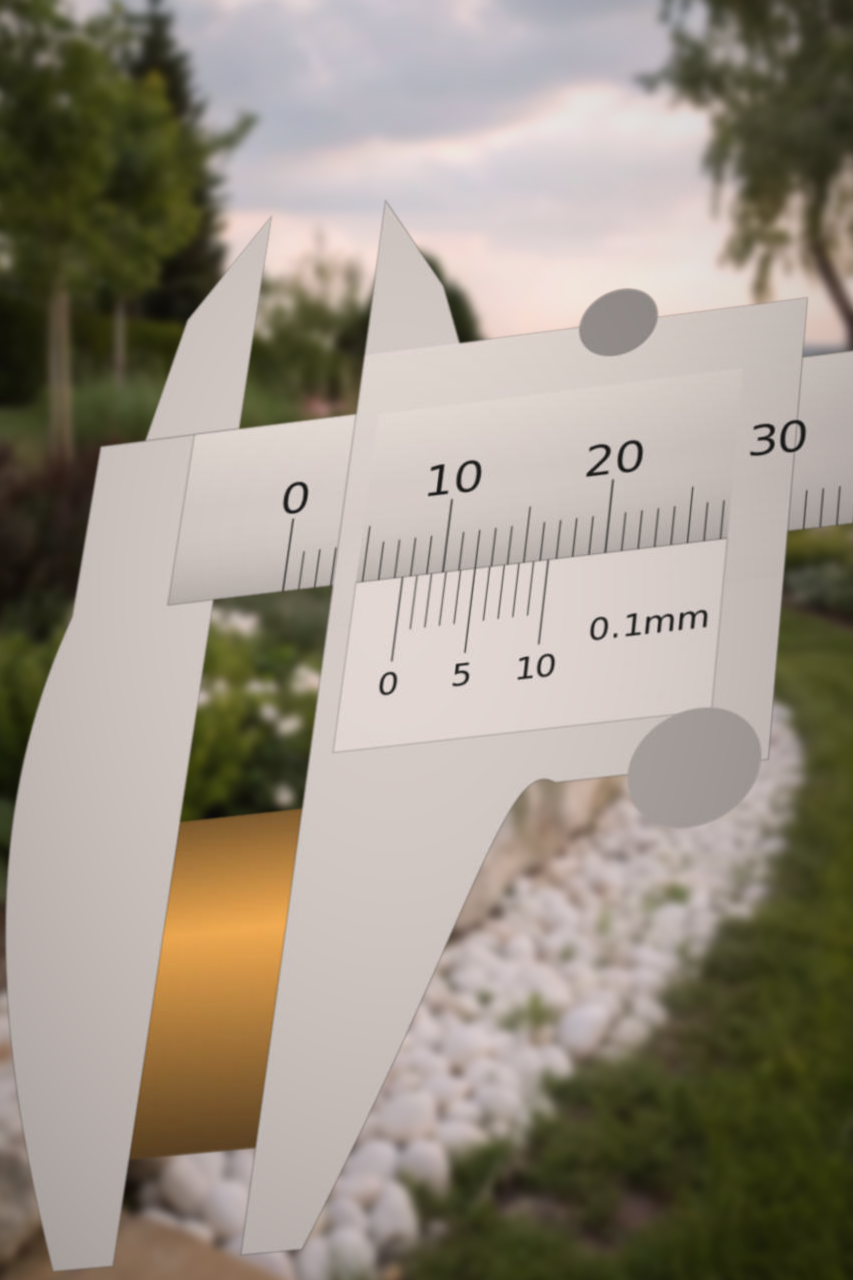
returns 7.5,mm
